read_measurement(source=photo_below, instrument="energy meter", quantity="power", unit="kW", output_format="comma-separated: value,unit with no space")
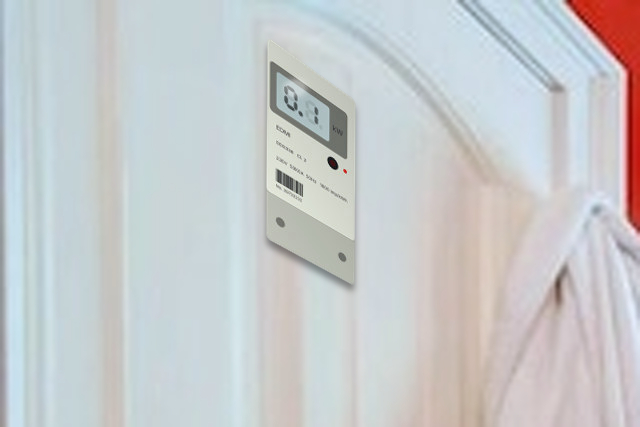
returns 0.1,kW
